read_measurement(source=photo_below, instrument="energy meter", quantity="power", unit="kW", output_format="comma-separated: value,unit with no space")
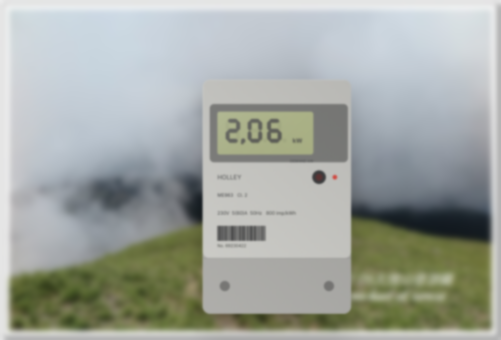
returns 2.06,kW
